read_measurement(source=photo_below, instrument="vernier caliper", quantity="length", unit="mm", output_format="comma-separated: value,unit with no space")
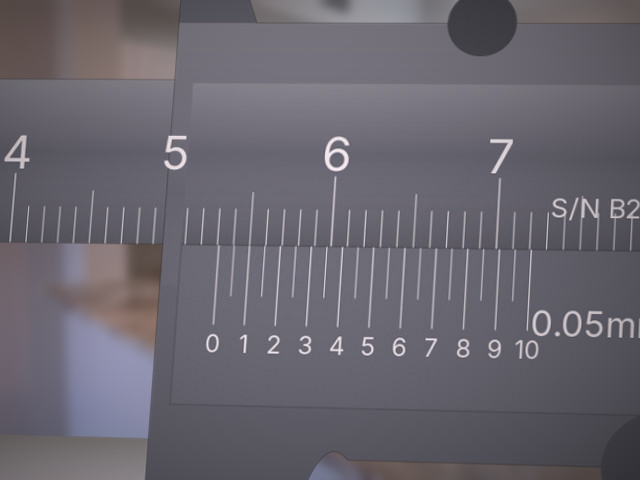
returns 53.1,mm
